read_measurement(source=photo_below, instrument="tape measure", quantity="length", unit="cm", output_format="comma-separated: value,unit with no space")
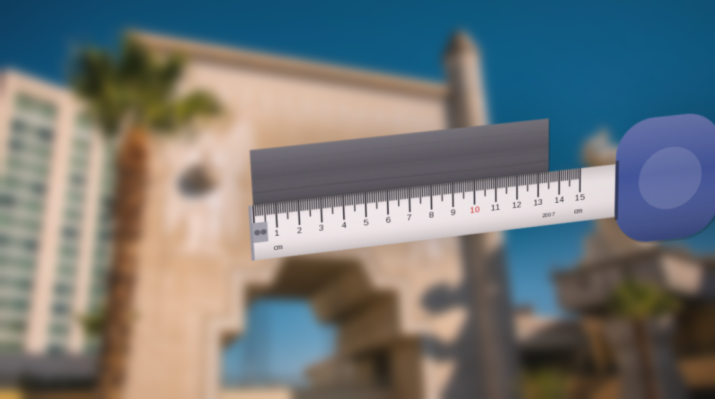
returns 13.5,cm
